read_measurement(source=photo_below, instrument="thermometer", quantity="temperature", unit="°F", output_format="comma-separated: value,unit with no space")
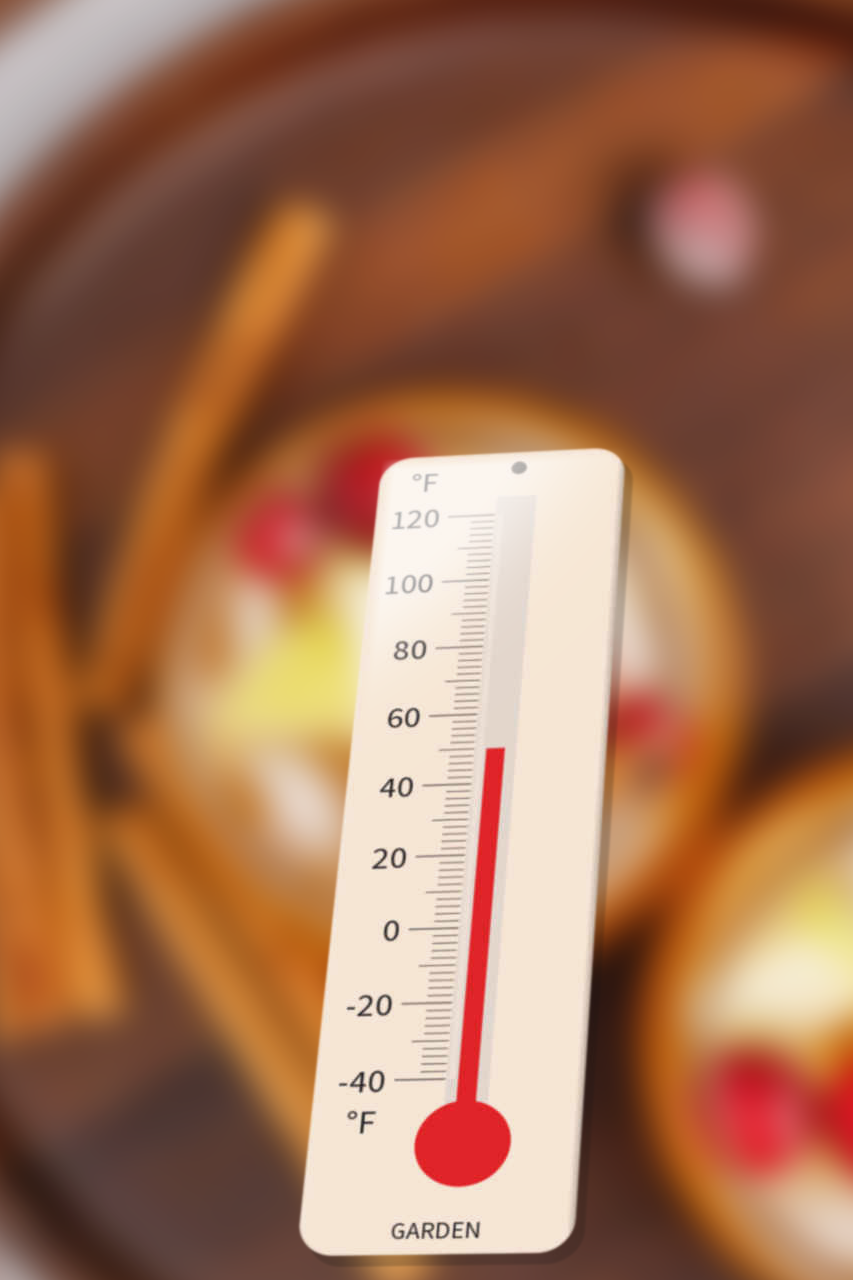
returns 50,°F
